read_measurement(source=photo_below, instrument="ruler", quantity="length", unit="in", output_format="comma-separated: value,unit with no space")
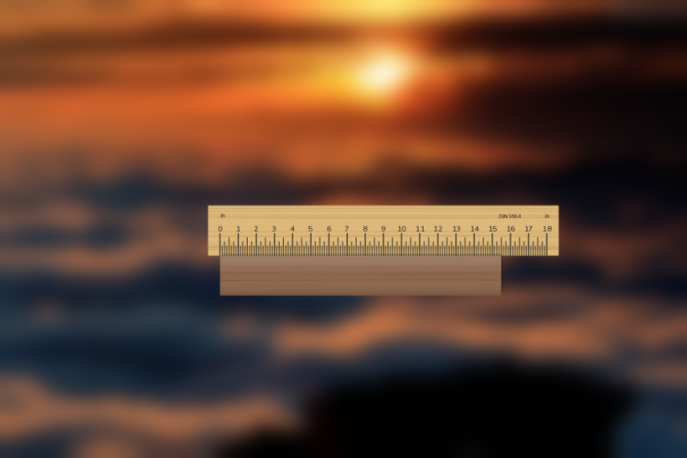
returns 15.5,in
